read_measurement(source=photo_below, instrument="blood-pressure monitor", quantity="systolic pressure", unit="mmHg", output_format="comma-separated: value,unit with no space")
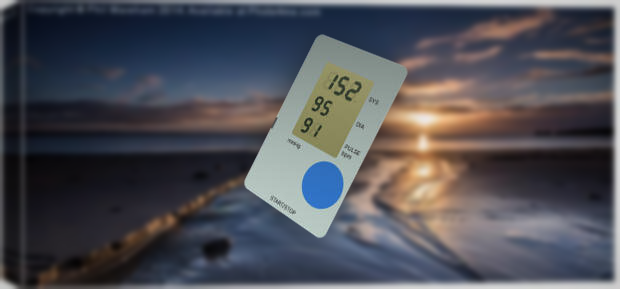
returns 152,mmHg
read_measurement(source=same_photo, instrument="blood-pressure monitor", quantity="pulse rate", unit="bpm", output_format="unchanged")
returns 91,bpm
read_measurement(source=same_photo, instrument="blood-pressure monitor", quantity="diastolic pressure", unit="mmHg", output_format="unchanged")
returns 95,mmHg
